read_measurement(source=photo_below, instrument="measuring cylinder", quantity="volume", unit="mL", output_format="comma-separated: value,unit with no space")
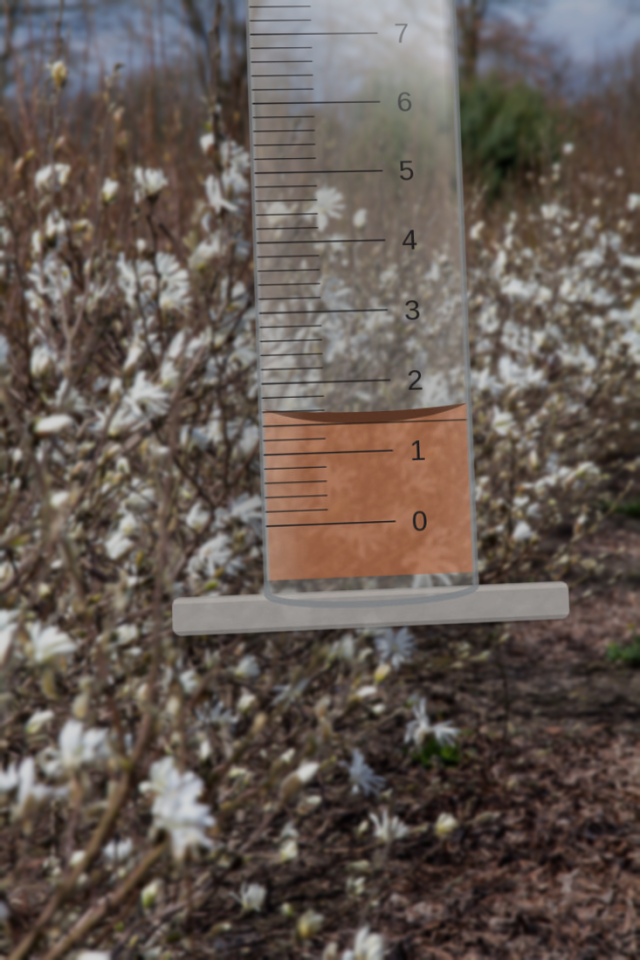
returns 1.4,mL
